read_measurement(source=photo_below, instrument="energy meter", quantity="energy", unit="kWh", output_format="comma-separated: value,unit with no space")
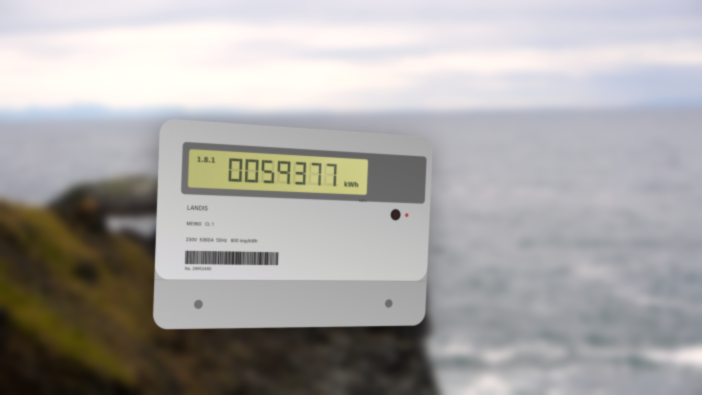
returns 59377,kWh
